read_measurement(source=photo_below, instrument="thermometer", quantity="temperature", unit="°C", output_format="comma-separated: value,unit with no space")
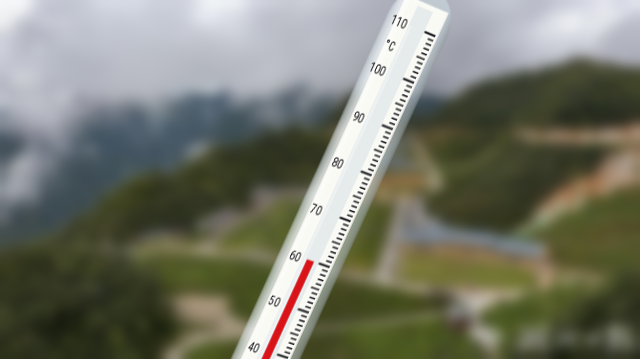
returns 60,°C
